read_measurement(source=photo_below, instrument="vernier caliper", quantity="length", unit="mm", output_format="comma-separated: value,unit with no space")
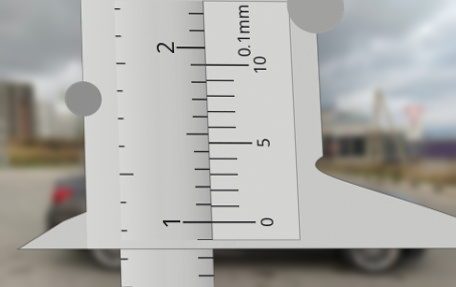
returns 10.0,mm
